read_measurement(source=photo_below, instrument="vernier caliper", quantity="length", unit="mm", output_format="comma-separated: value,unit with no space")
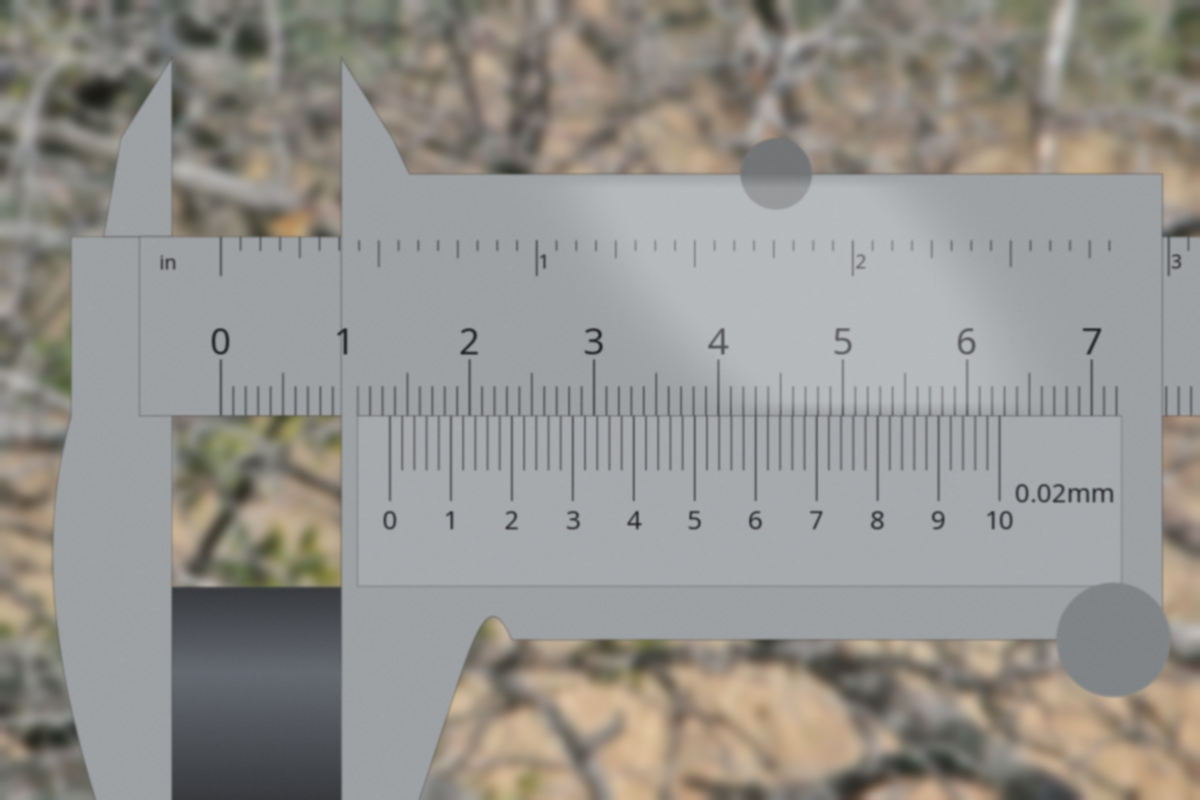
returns 13.6,mm
